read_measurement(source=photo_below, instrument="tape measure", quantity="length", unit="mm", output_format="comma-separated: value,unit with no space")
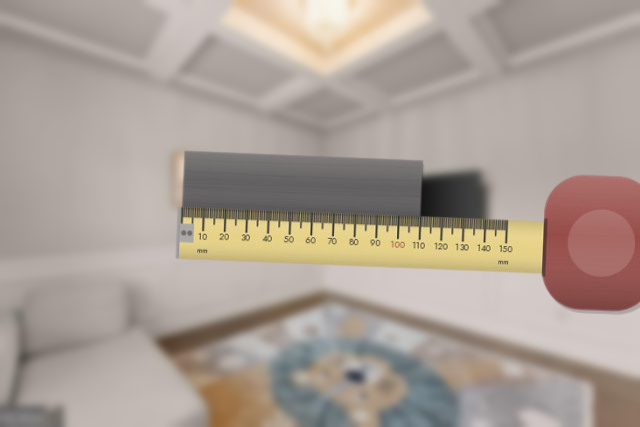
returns 110,mm
